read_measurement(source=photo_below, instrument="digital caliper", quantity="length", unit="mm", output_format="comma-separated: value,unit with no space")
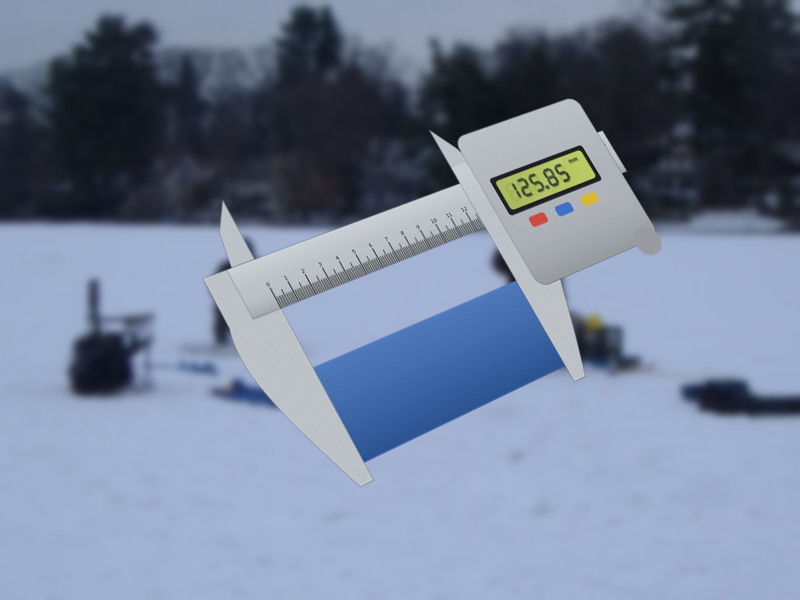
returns 125.85,mm
